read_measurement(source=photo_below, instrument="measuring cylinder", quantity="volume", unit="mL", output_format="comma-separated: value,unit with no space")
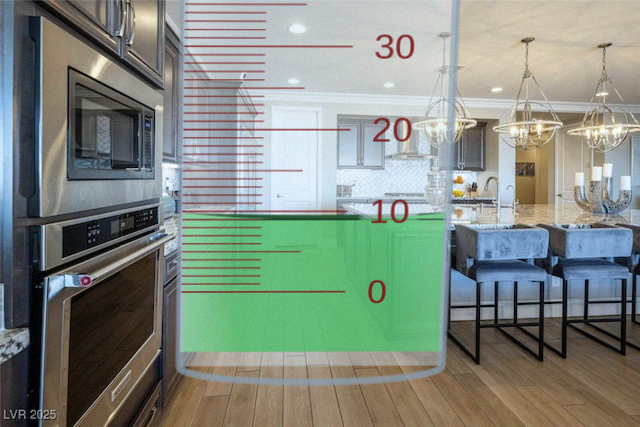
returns 9,mL
